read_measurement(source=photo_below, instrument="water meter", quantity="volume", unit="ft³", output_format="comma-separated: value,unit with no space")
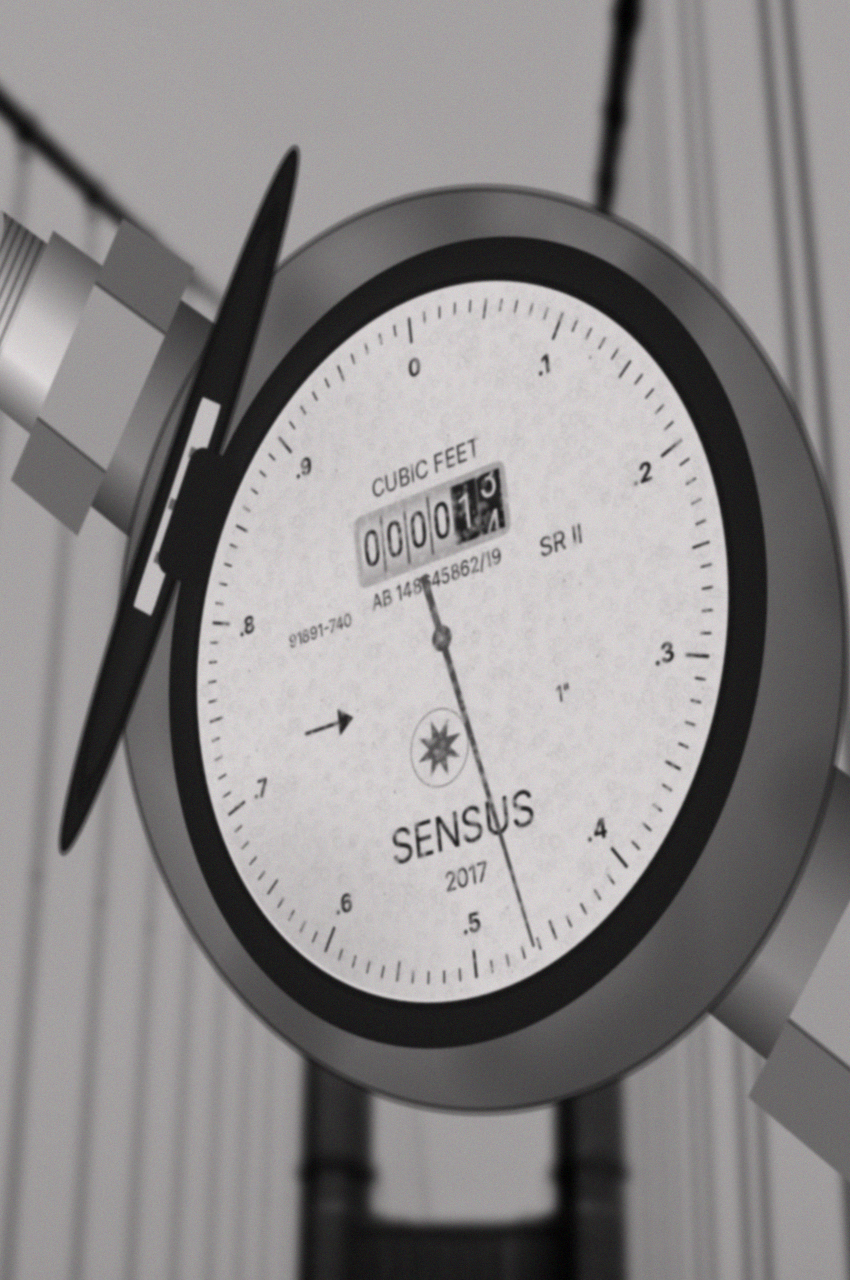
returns 13.46,ft³
